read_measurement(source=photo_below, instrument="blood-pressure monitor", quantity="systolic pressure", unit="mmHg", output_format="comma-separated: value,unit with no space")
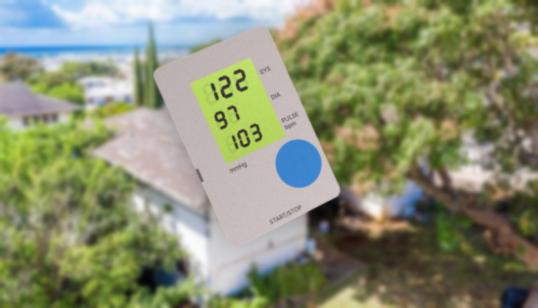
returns 122,mmHg
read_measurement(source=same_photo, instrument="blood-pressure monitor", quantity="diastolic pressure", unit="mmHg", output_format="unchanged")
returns 97,mmHg
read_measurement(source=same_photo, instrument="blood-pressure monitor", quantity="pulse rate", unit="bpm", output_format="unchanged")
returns 103,bpm
